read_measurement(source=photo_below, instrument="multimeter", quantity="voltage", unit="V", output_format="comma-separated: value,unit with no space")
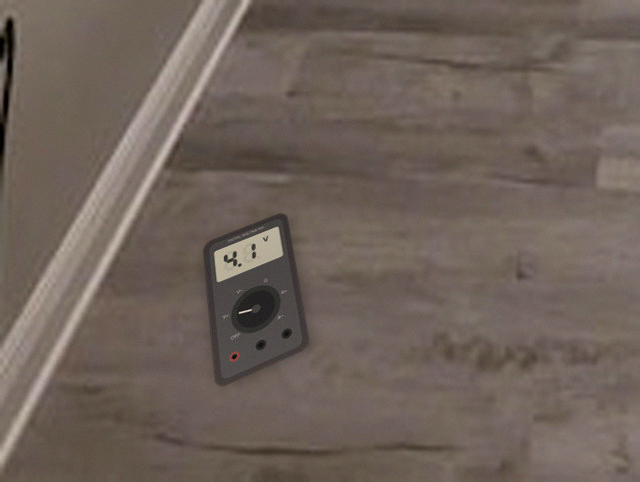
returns 4.1,V
